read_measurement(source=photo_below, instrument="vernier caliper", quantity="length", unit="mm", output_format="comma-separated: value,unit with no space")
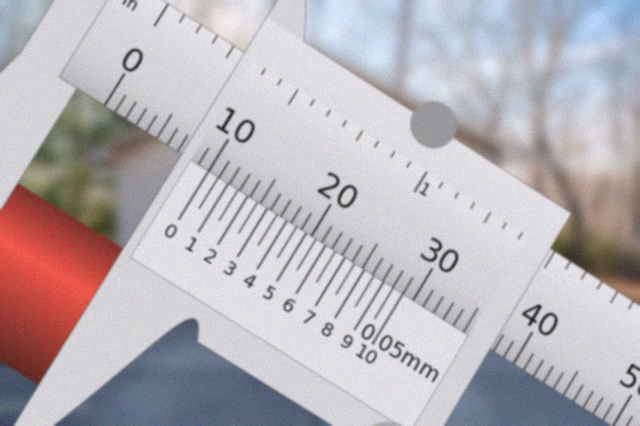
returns 10.0,mm
